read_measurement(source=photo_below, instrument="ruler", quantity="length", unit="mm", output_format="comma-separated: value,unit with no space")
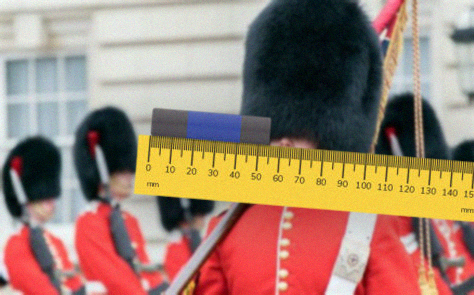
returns 55,mm
